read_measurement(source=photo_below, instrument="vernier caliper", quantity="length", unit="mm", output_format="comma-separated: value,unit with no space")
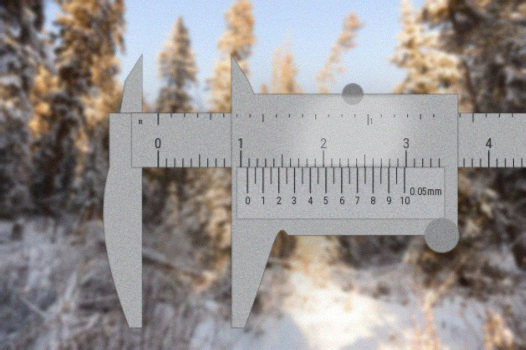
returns 10.8,mm
